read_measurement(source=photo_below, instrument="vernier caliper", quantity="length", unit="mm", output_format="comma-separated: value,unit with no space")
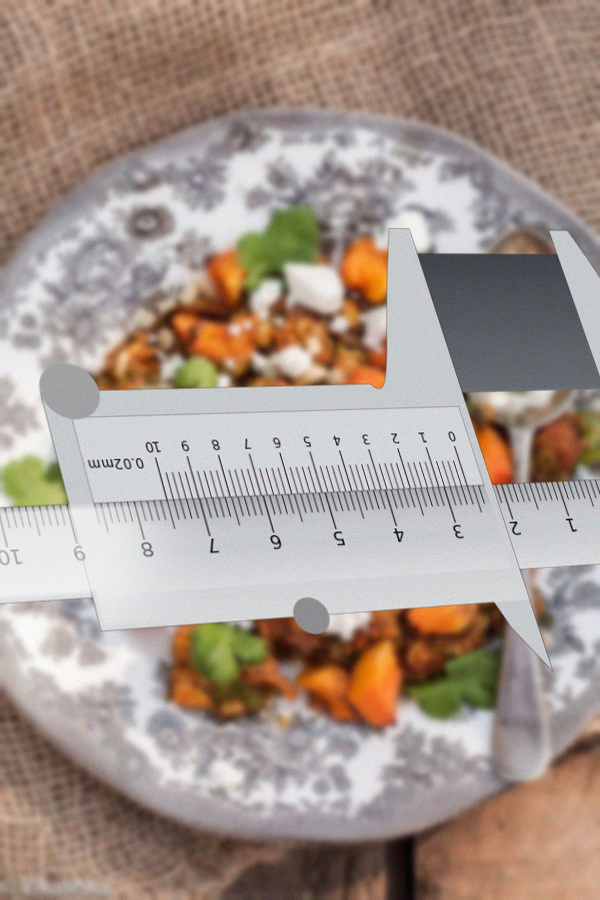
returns 26.0,mm
